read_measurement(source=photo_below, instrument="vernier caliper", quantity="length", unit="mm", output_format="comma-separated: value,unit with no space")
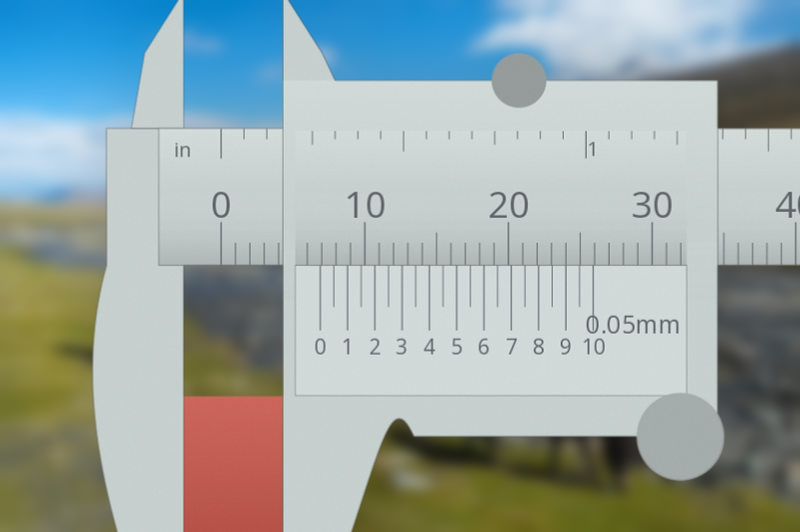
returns 6.9,mm
